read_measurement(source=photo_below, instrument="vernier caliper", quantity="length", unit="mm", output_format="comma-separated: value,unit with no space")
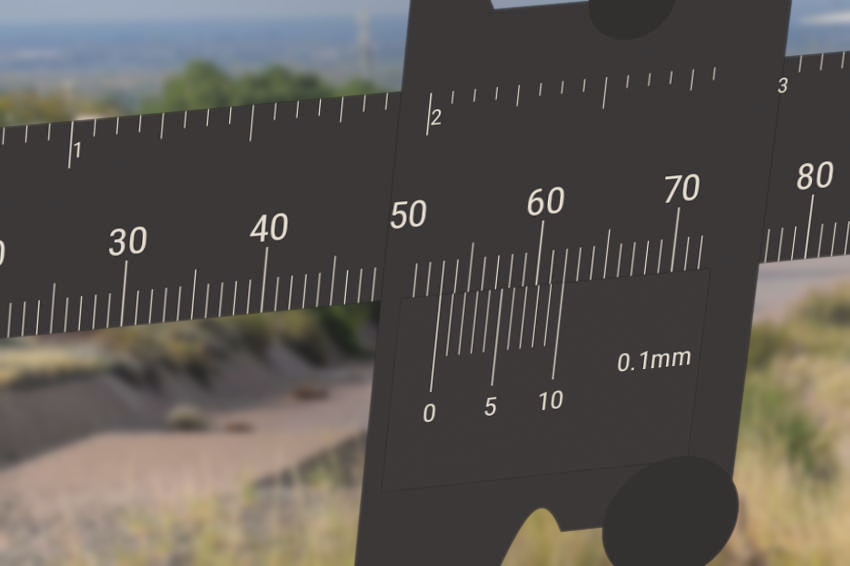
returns 53.0,mm
